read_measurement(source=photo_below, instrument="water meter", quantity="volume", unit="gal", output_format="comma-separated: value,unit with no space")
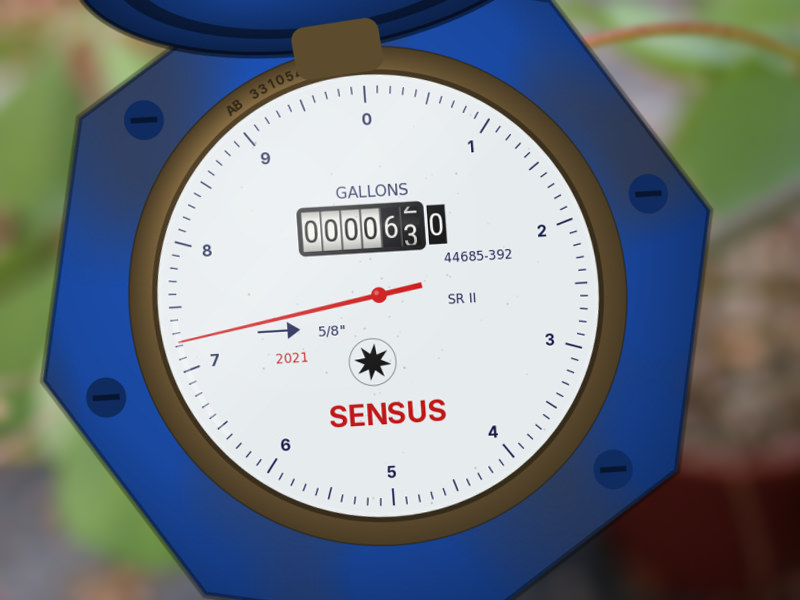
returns 627.2,gal
